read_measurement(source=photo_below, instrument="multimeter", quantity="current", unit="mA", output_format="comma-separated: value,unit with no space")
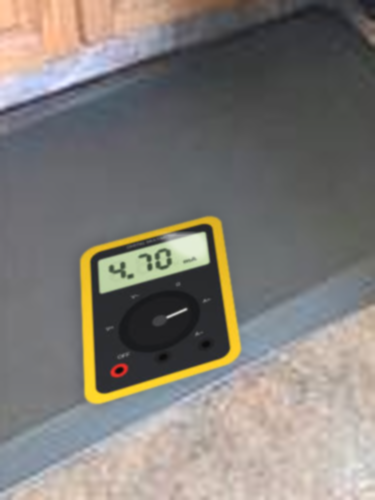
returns 4.70,mA
